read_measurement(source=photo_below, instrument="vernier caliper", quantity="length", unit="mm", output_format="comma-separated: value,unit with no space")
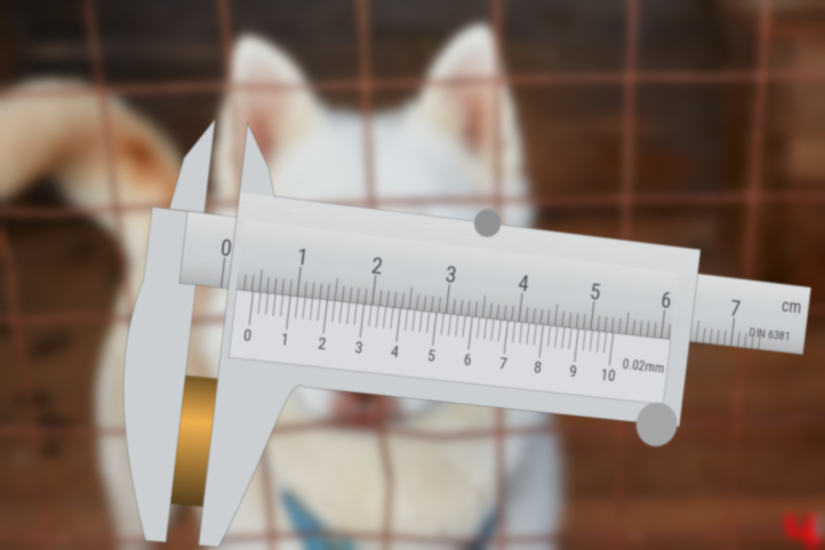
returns 4.2,mm
